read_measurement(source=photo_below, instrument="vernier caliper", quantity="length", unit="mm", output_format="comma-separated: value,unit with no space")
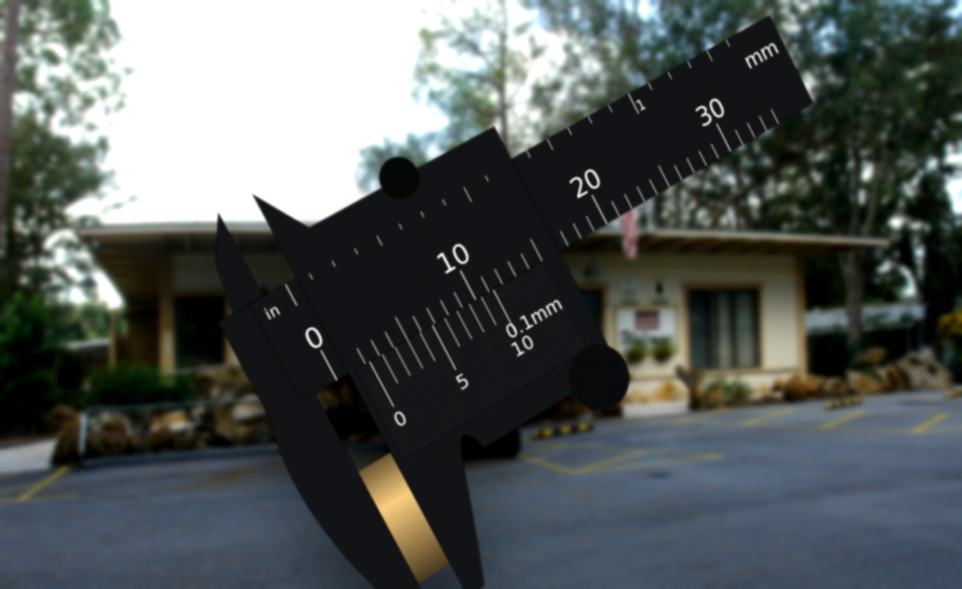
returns 2.3,mm
